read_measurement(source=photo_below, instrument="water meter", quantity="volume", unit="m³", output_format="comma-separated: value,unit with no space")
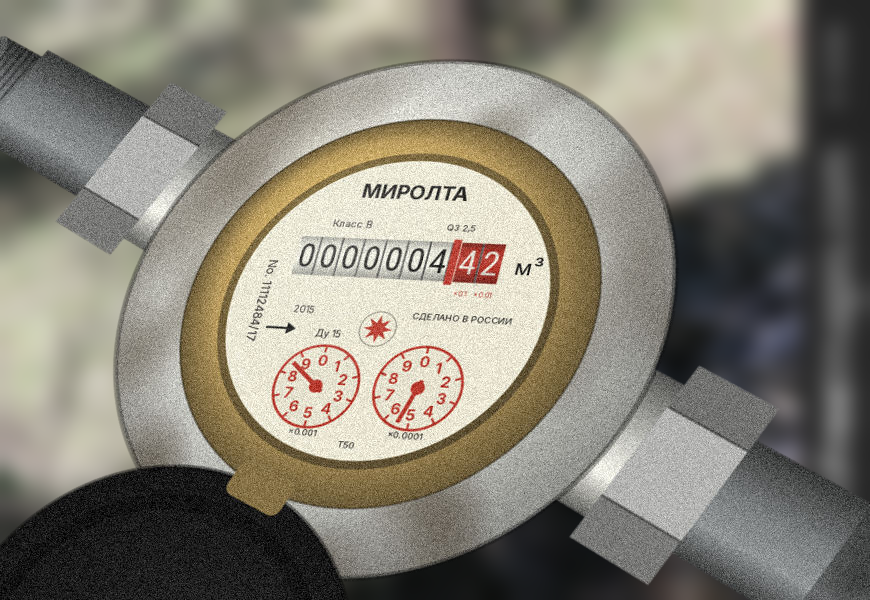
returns 4.4285,m³
